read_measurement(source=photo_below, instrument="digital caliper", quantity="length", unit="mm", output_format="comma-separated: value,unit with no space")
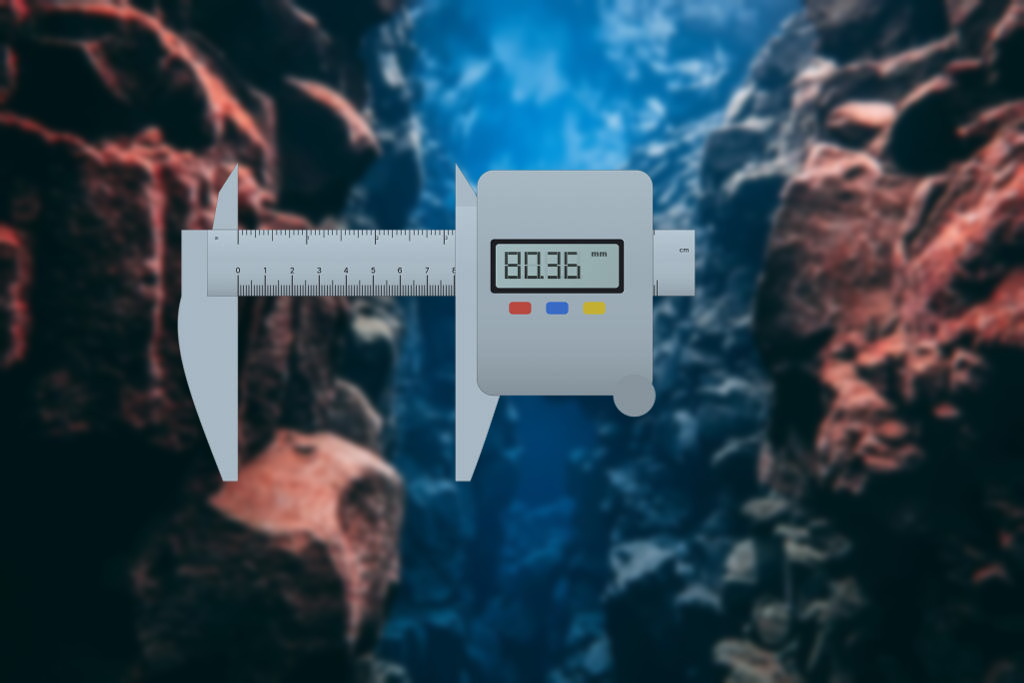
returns 80.36,mm
